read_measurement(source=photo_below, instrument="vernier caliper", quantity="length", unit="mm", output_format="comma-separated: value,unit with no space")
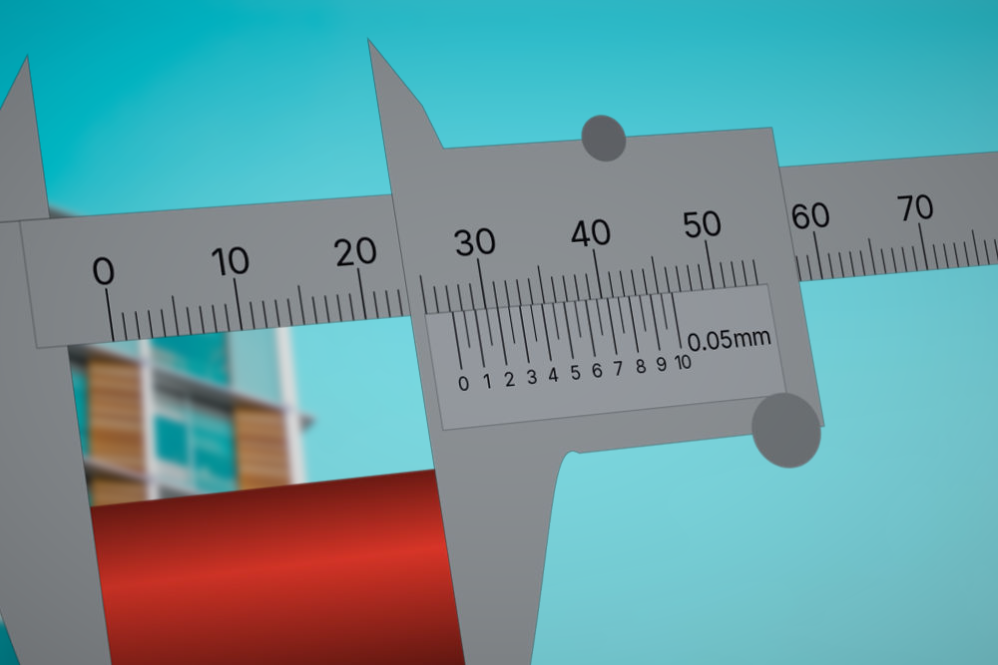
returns 27.2,mm
